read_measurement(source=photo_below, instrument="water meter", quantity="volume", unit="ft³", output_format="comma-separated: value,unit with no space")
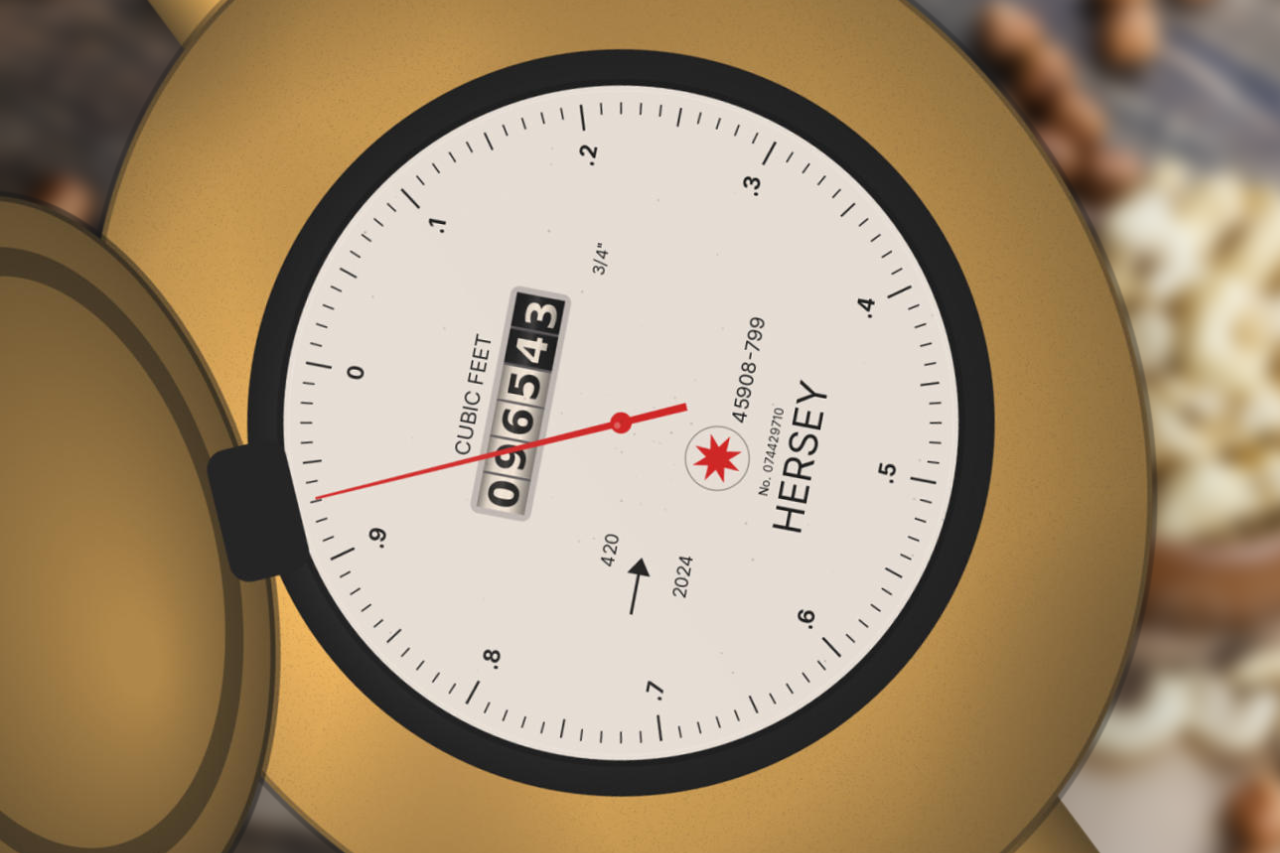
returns 96542.93,ft³
